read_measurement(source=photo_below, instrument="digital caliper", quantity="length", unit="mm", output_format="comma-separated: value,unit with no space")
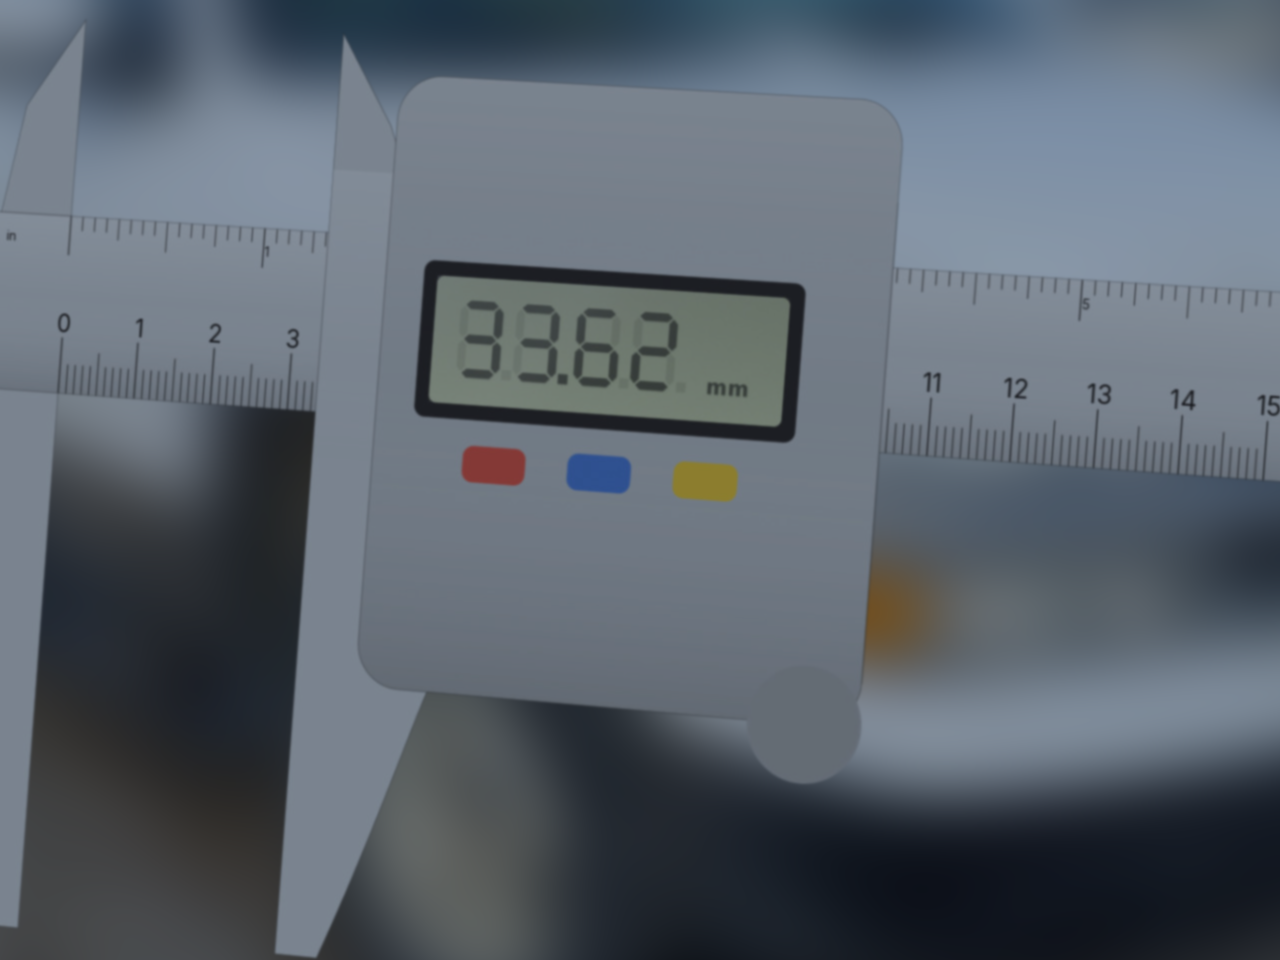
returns 33.62,mm
